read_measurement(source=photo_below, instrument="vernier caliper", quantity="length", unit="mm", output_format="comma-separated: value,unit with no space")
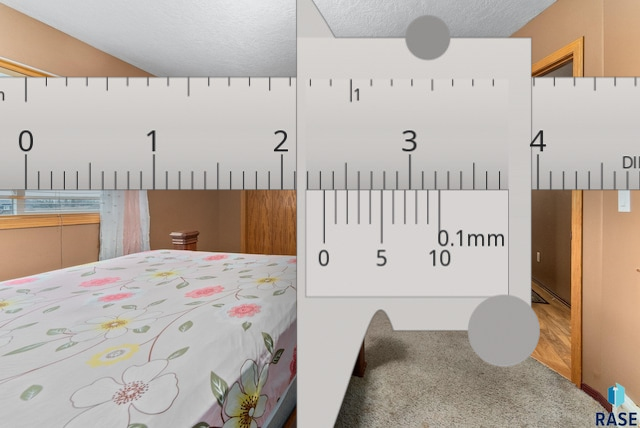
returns 23.3,mm
